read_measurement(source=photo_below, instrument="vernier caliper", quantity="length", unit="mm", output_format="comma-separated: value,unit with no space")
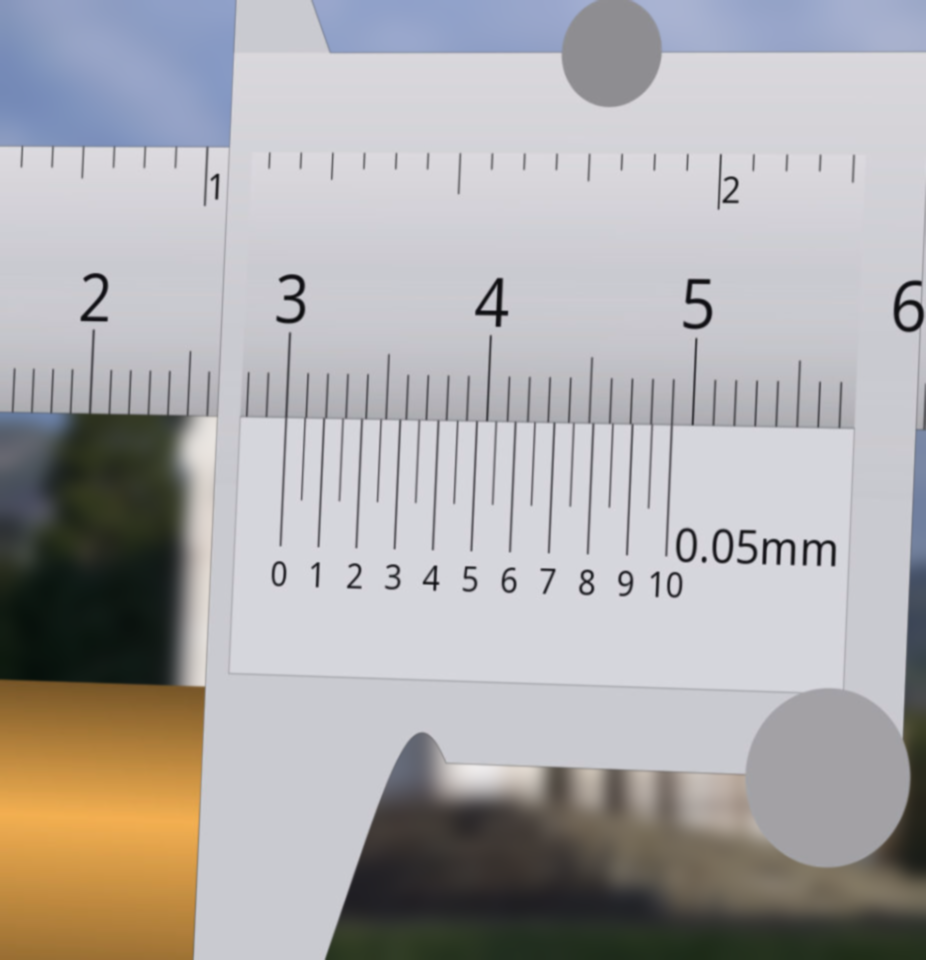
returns 30.0,mm
